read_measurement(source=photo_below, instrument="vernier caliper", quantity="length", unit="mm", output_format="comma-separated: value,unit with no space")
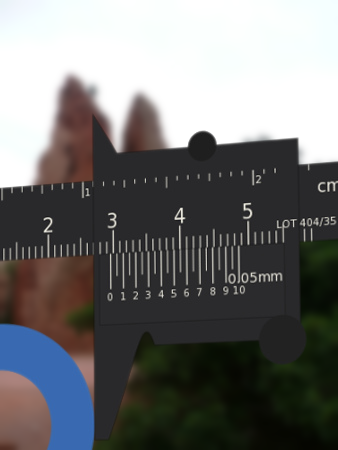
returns 29.6,mm
